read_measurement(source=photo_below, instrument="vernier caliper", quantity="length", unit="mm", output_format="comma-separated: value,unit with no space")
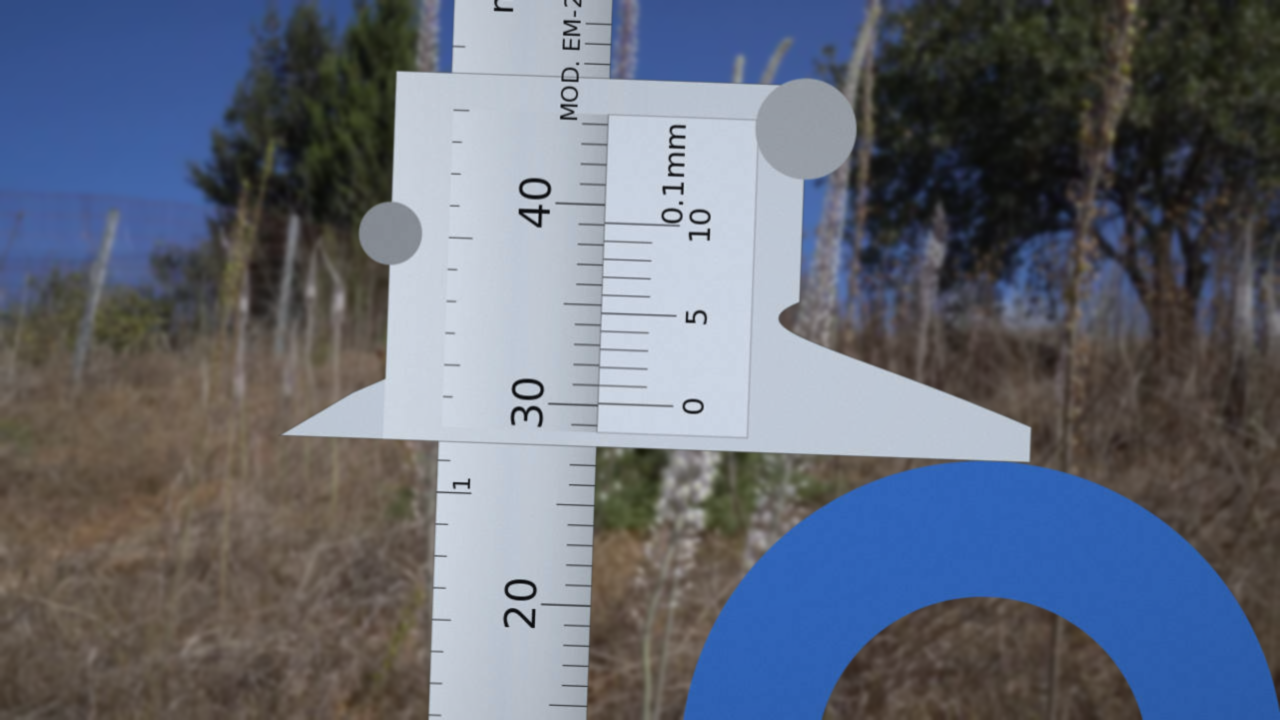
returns 30.1,mm
